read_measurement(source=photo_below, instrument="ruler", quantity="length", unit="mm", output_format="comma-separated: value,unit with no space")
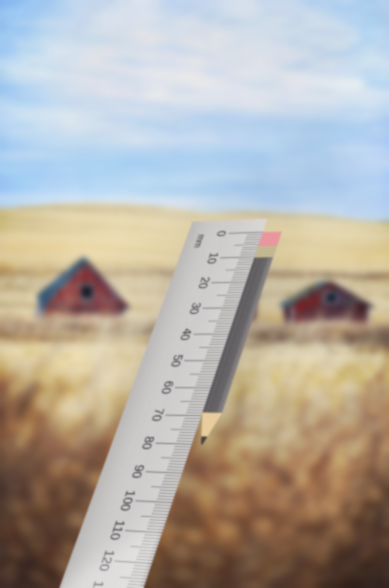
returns 80,mm
